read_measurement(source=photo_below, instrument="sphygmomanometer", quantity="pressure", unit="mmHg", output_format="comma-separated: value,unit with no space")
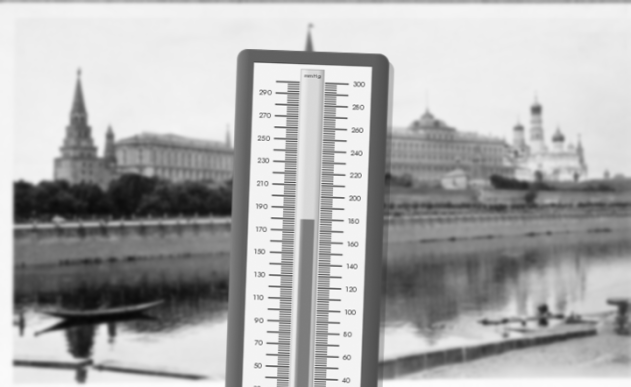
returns 180,mmHg
